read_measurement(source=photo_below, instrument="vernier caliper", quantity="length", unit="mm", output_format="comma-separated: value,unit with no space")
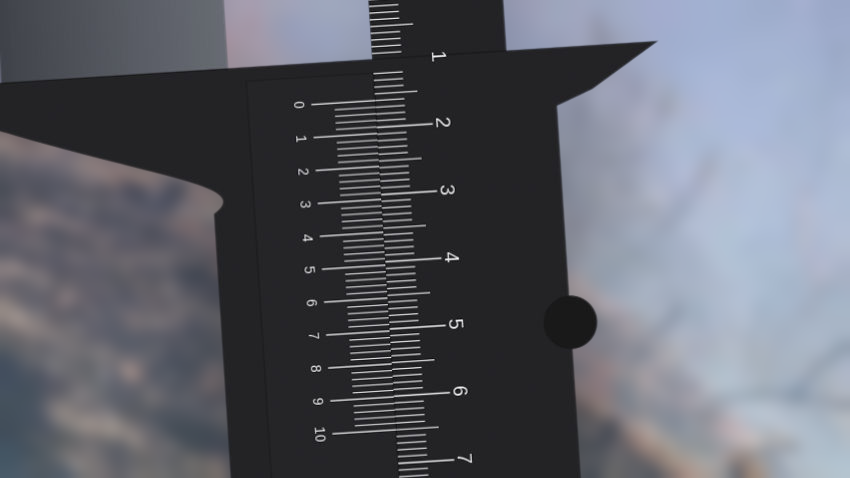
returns 16.0,mm
